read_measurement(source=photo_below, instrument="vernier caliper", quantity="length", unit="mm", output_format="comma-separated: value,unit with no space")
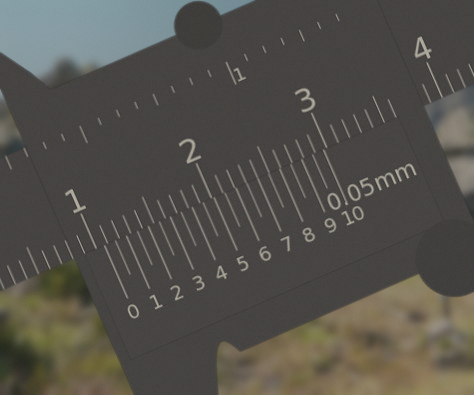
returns 10.7,mm
